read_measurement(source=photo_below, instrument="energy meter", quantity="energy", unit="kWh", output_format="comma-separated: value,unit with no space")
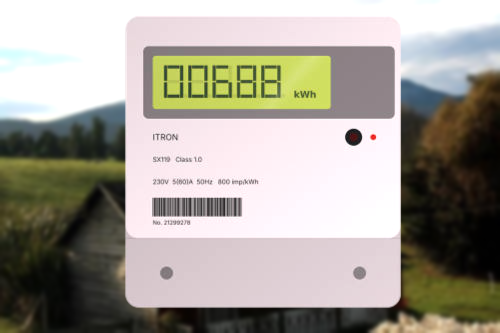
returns 688,kWh
